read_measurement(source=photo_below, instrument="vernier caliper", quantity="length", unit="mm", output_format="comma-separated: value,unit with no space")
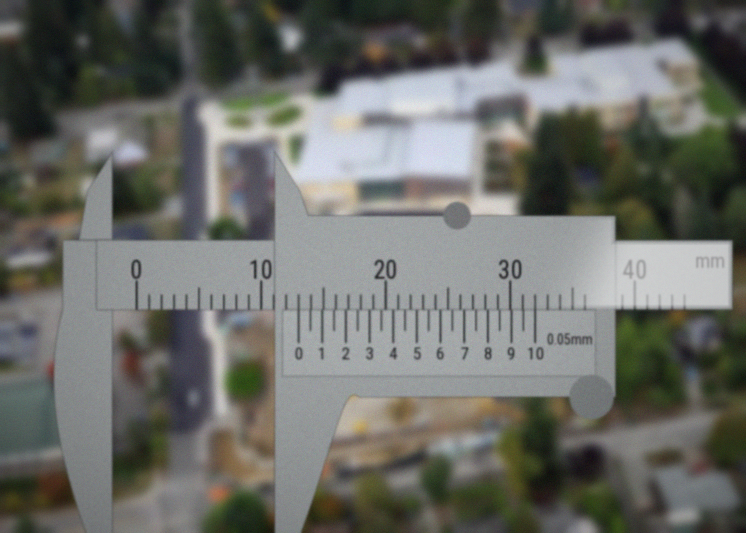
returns 13.0,mm
